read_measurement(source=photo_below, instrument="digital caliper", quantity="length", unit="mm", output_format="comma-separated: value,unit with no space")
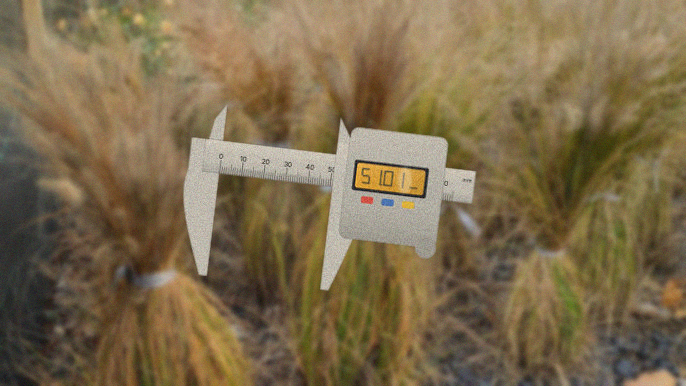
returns 51.01,mm
